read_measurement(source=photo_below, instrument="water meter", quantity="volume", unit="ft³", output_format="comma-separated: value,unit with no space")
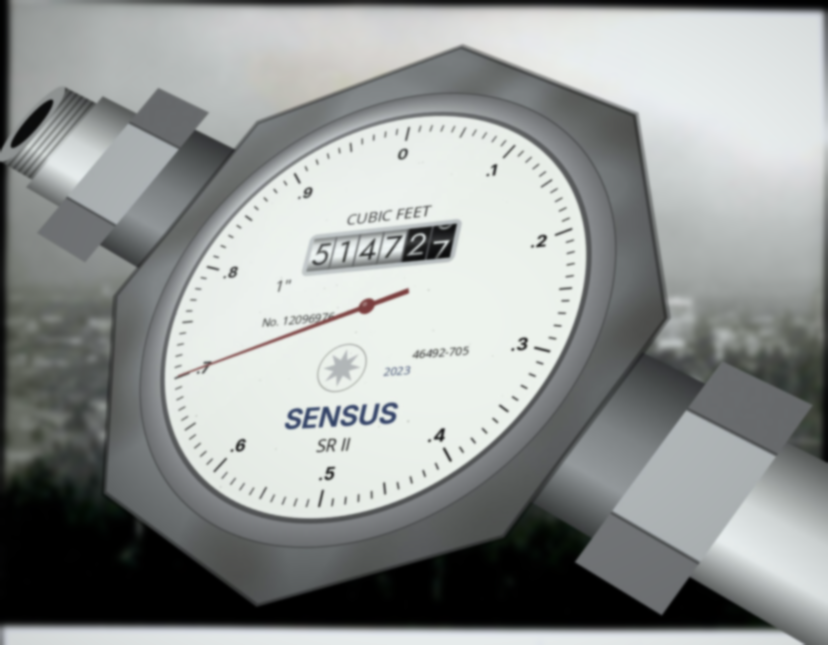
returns 514726.70,ft³
